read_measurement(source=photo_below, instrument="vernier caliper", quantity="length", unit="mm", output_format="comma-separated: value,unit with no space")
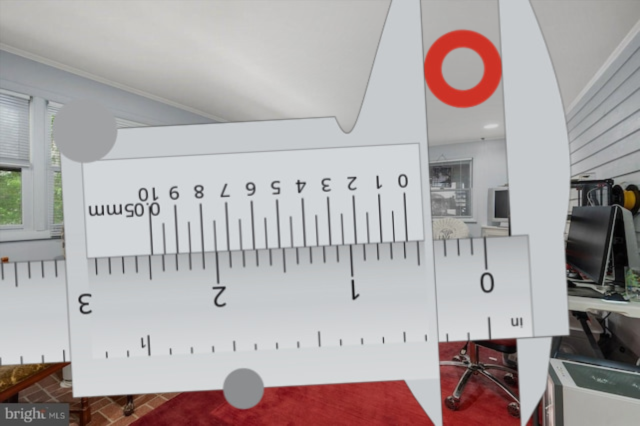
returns 5.8,mm
